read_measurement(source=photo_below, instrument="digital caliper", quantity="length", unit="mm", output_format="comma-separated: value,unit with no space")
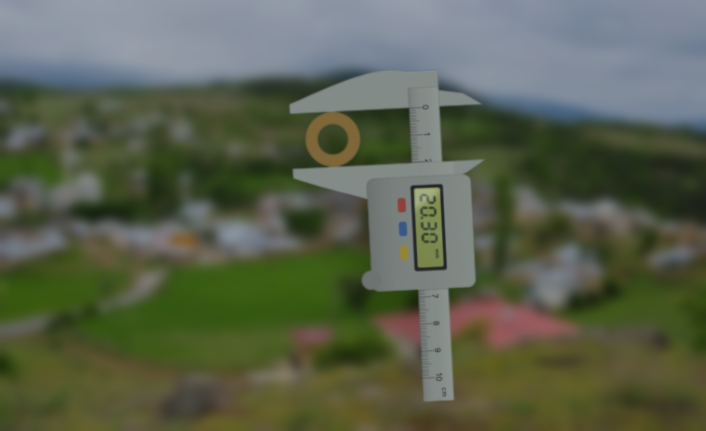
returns 20.30,mm
